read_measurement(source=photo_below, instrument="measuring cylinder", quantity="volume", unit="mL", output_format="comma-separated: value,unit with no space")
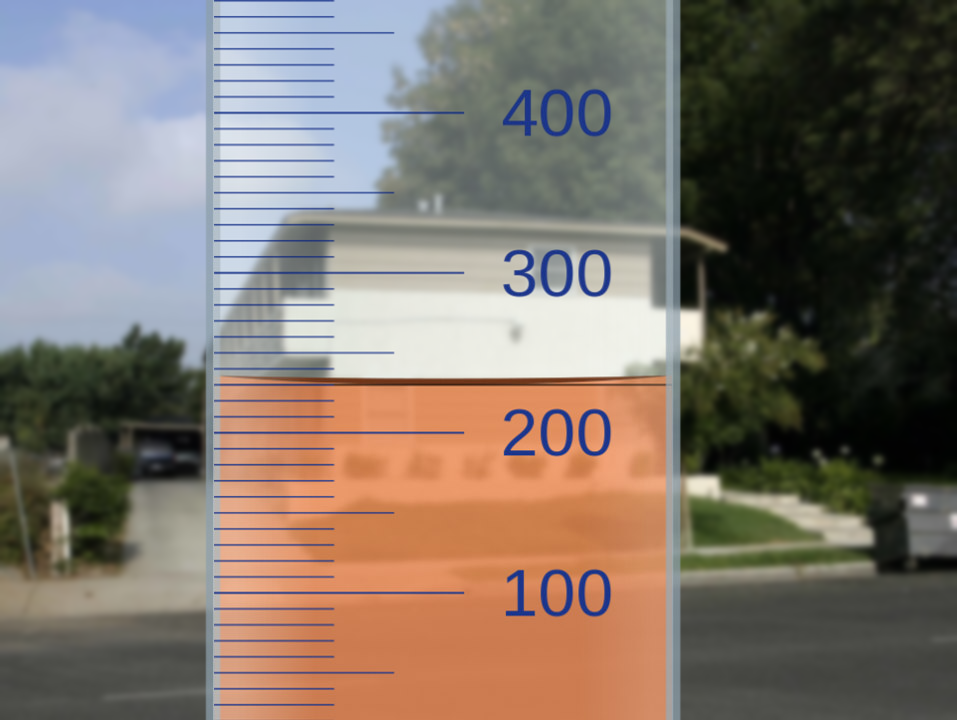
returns 230,mL
